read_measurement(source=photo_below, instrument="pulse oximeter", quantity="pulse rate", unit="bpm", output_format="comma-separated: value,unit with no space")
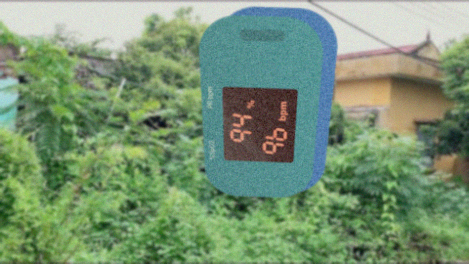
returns 96,bpm
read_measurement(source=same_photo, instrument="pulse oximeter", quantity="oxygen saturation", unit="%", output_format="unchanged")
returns 94,%
